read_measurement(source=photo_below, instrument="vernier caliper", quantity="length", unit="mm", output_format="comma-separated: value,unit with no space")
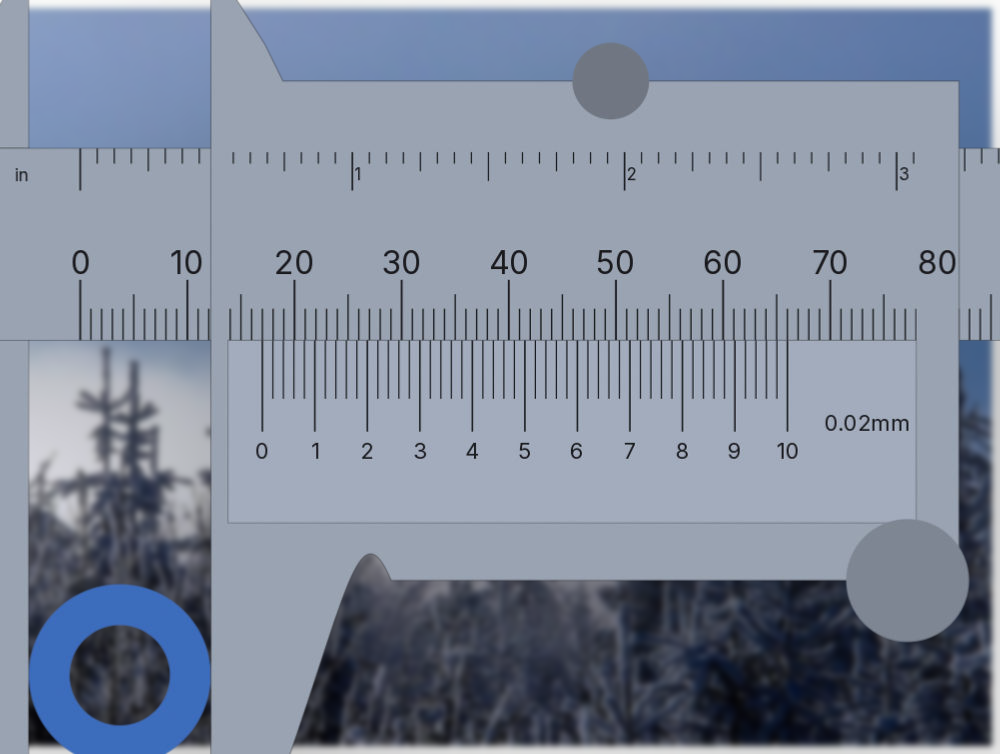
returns 17.0,mm
